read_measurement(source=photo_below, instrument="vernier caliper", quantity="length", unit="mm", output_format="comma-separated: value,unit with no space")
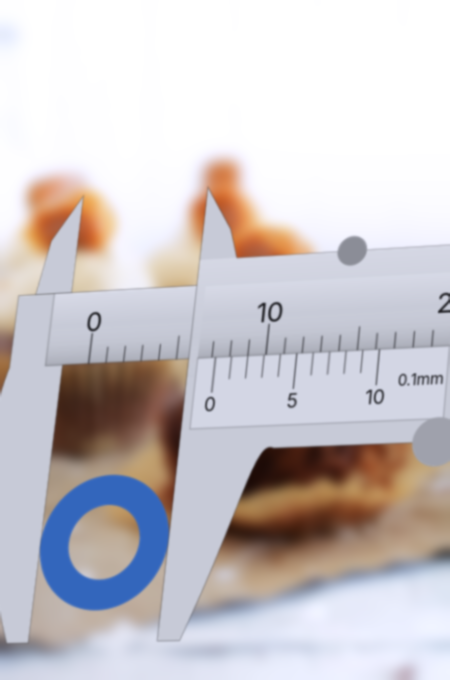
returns 7.2,mm
